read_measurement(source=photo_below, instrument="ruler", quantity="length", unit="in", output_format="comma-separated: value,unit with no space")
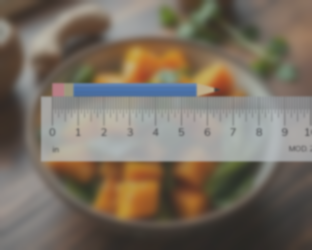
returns 6.5,in
